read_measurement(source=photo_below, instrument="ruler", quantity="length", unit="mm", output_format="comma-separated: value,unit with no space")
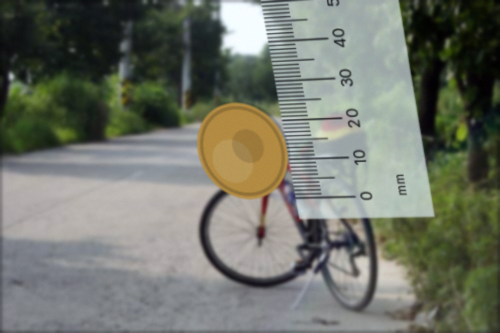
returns 25,mm
